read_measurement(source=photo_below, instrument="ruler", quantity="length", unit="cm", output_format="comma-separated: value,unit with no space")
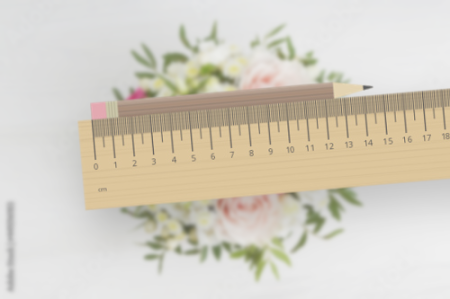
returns 14.5,cm
